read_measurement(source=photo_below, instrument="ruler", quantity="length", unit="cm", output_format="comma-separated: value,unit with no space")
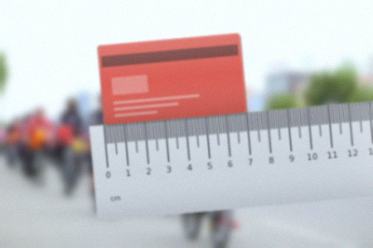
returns 7,cm
